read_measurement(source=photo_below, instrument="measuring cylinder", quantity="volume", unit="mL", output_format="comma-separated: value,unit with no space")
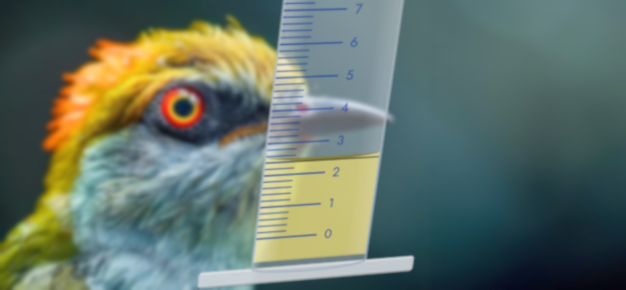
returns 2.4,mL
